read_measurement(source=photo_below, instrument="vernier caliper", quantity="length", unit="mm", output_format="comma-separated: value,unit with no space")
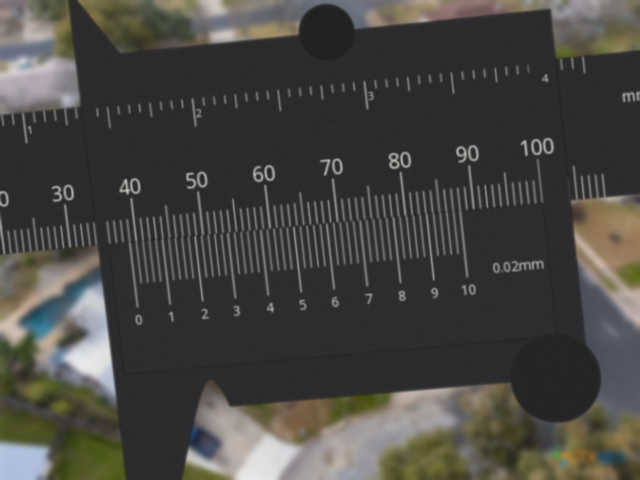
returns 39.0,mm
